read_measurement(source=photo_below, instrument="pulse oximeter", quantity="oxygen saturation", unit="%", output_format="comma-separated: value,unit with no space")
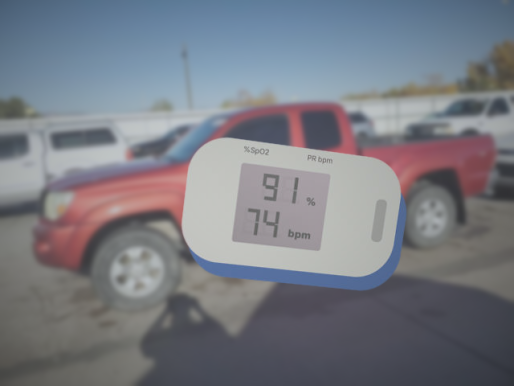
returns 91,%
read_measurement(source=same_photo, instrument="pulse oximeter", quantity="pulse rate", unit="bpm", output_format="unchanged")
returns 74,bpm
